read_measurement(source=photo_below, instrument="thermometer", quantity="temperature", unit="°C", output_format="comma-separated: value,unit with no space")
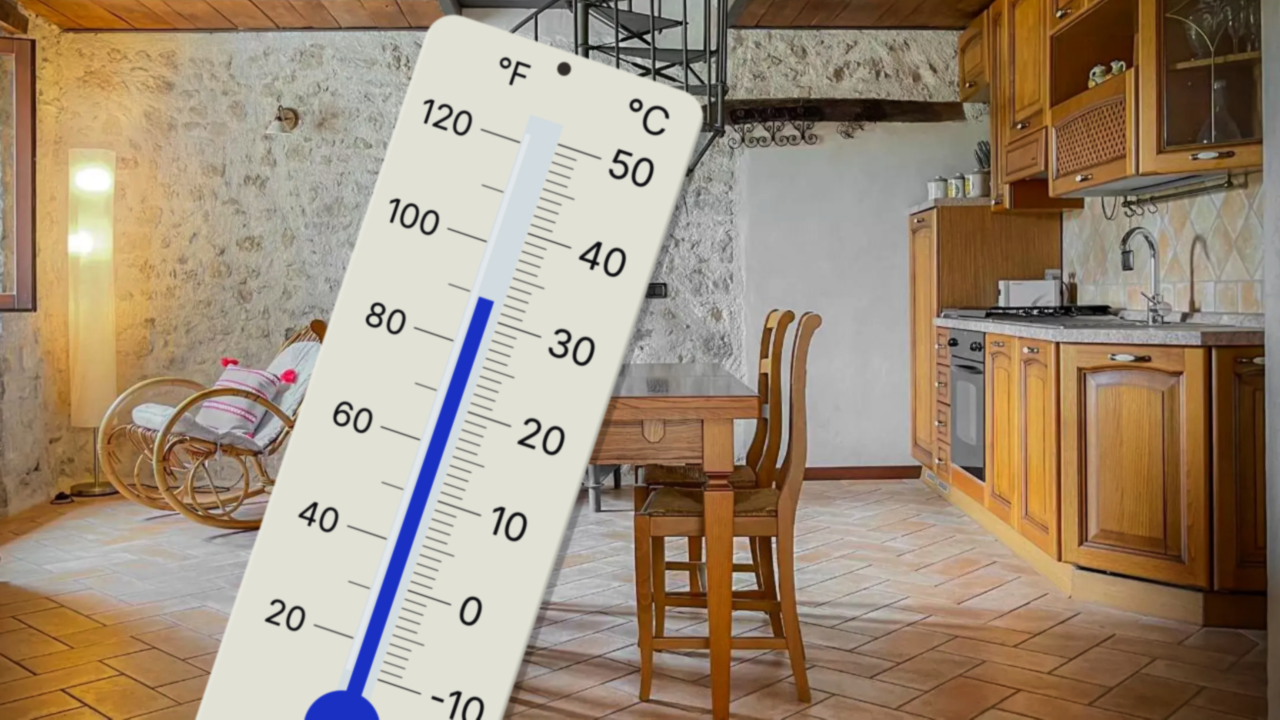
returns 32,°C
